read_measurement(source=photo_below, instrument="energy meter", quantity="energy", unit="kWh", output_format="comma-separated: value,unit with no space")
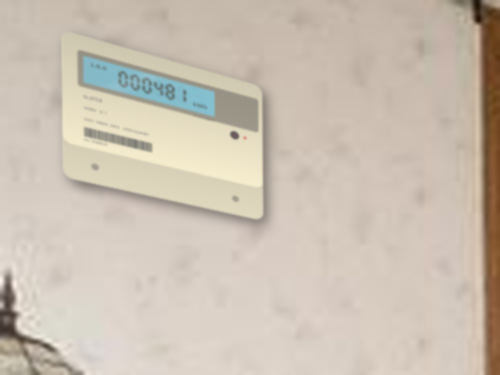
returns 481,kWh
